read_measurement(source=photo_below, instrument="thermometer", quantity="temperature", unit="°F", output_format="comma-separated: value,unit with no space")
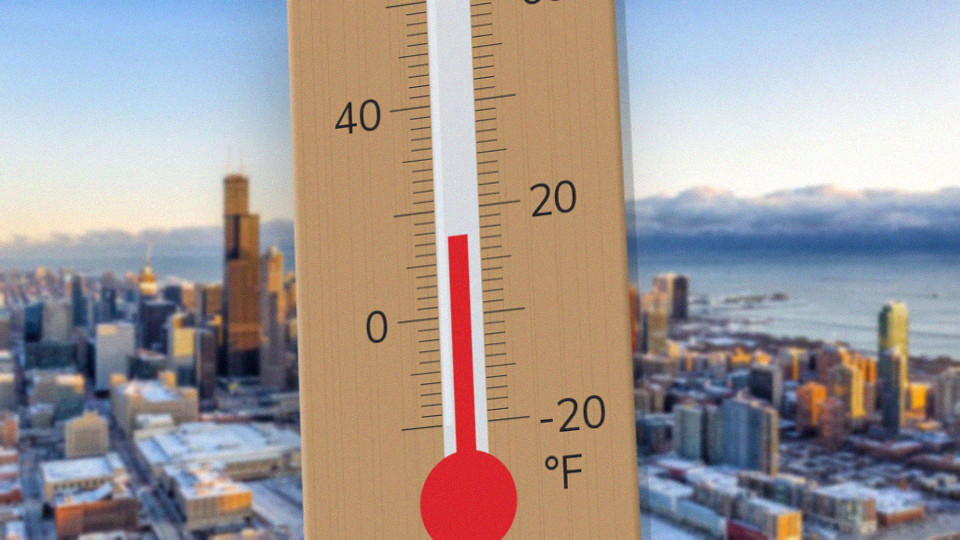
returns 15,°F
